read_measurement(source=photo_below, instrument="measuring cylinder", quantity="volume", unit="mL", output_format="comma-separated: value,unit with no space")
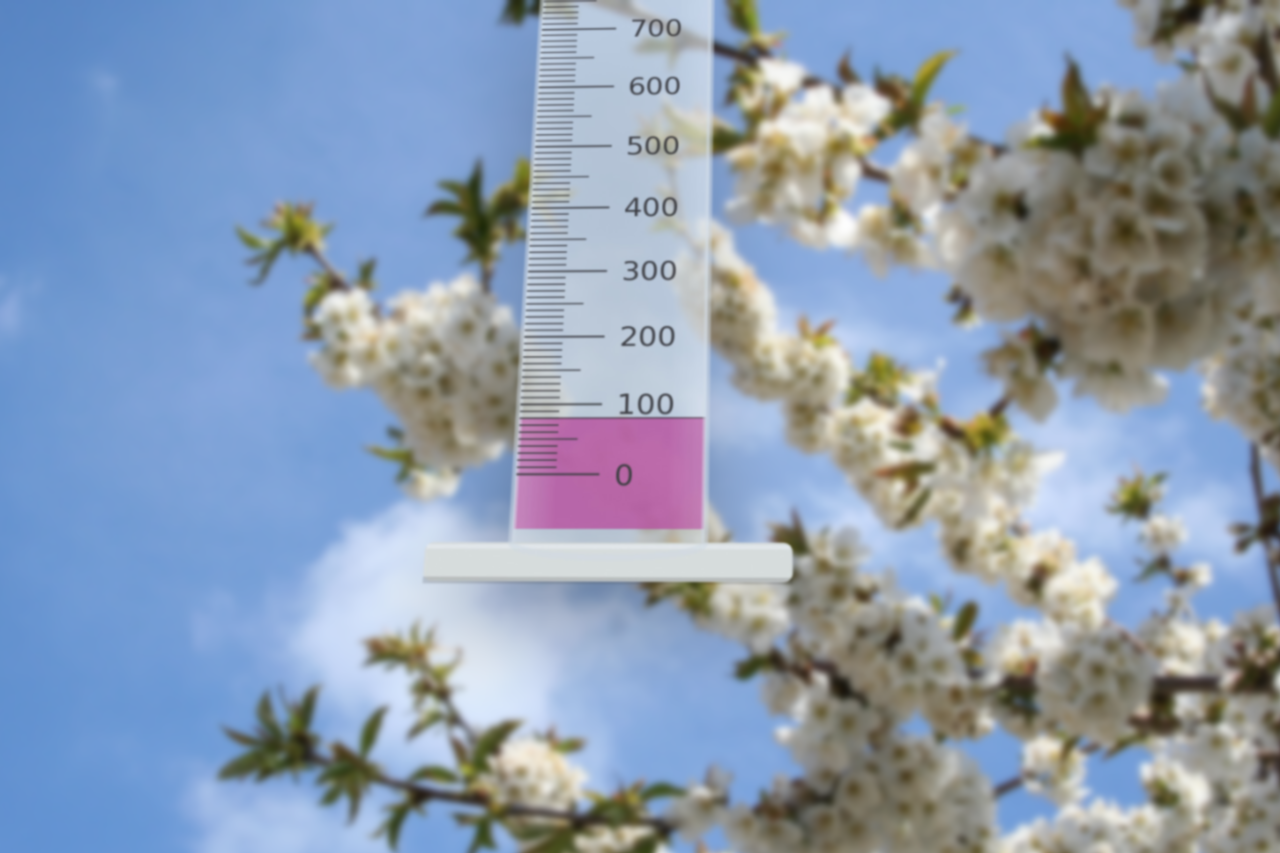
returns 80,mL
